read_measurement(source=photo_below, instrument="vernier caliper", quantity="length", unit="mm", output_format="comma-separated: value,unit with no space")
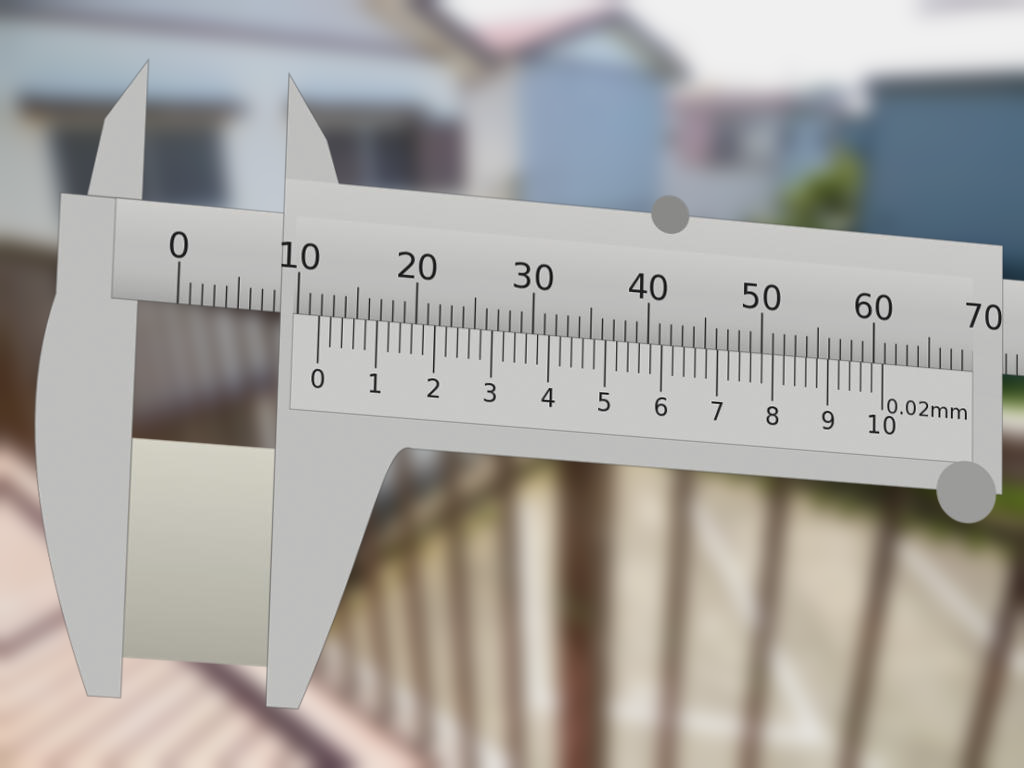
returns 11.8,mm
